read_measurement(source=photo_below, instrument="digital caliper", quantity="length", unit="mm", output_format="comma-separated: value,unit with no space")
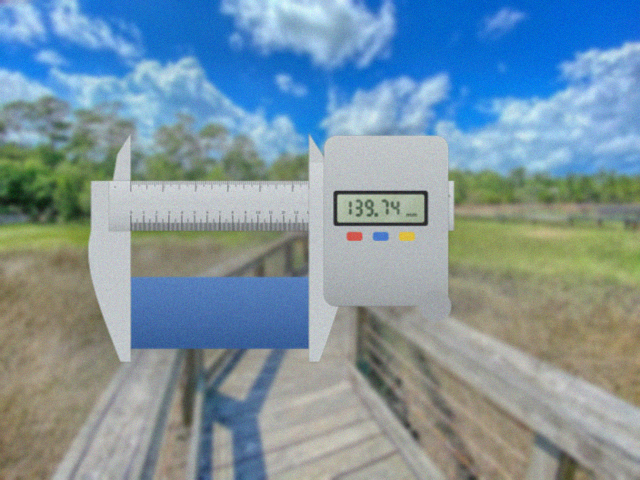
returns 139.74,mm
